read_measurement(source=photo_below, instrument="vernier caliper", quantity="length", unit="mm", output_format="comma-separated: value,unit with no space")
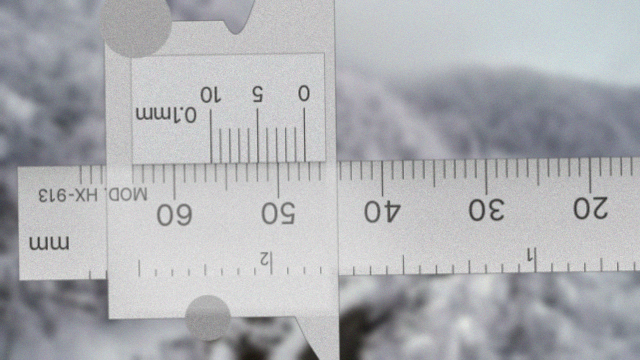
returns 47.4,mm
